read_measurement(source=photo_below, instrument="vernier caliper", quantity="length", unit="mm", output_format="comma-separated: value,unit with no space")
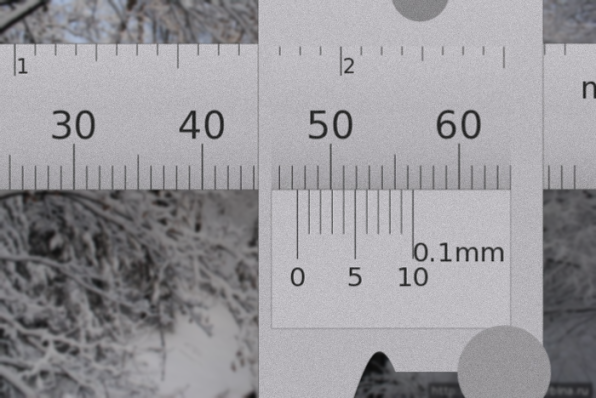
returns 47.4,mm
